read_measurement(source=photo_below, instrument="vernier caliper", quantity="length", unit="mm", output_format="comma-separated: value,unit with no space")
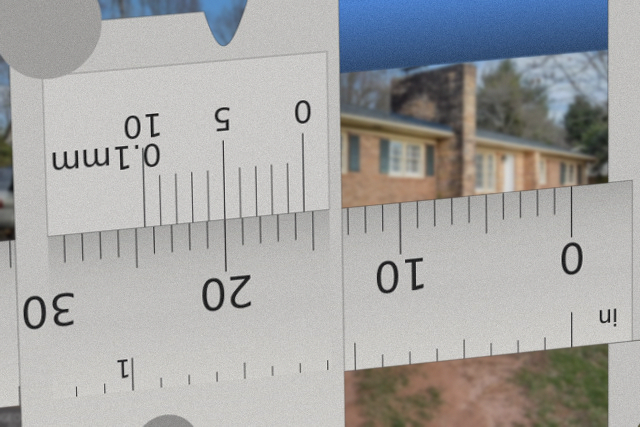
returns 15.5,mm
